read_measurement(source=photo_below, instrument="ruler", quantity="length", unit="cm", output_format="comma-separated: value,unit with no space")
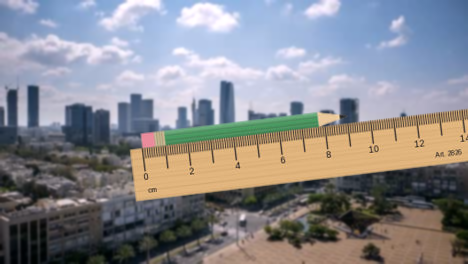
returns 9,cm
